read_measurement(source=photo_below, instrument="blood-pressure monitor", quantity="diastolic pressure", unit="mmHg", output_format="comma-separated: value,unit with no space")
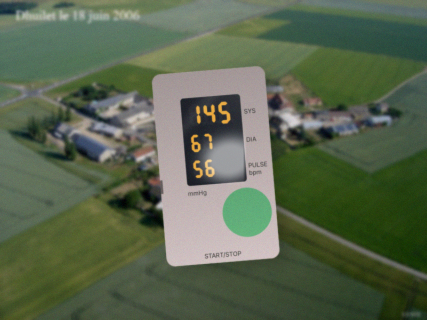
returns 67,mmHg
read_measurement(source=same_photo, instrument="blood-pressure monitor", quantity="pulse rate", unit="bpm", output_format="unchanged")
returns 56,bpm
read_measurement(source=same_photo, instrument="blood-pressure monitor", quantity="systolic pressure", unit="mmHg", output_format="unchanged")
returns 145,mmHg
